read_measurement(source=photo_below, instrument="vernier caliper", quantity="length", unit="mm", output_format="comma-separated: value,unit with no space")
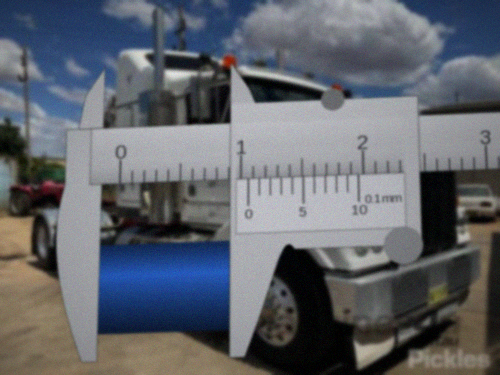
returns 10.6,mm
